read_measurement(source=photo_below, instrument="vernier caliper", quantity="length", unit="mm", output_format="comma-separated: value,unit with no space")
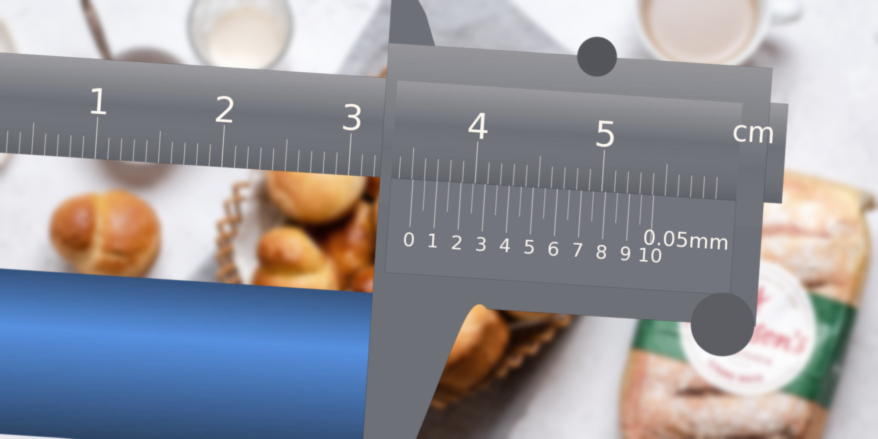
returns 35.1,mm
